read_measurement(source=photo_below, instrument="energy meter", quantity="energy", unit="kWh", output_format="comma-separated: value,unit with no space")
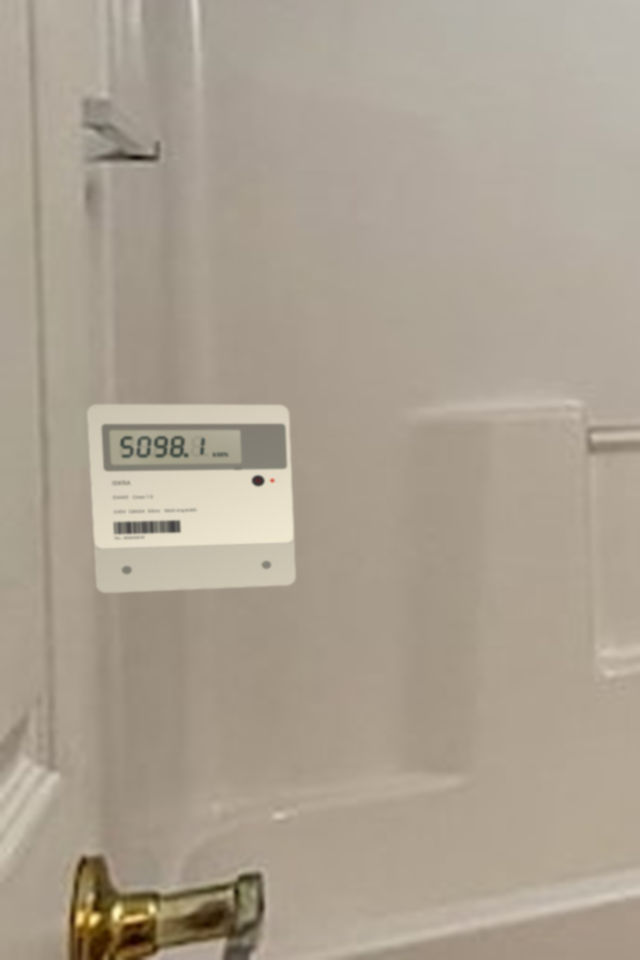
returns 5098.1,kWh
